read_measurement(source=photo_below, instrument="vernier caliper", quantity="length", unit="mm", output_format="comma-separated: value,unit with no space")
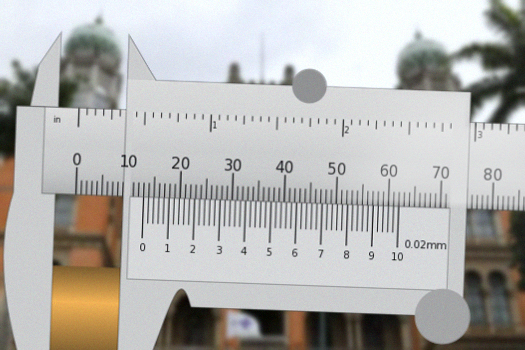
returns 13.0,mm
